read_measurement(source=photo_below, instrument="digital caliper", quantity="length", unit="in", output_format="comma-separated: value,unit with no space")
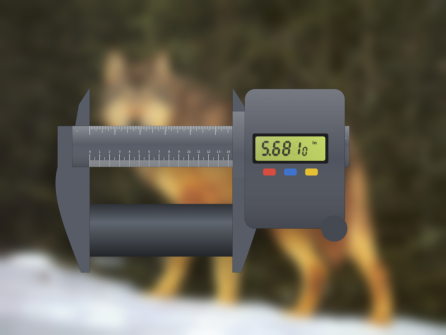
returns 5.6810,in
